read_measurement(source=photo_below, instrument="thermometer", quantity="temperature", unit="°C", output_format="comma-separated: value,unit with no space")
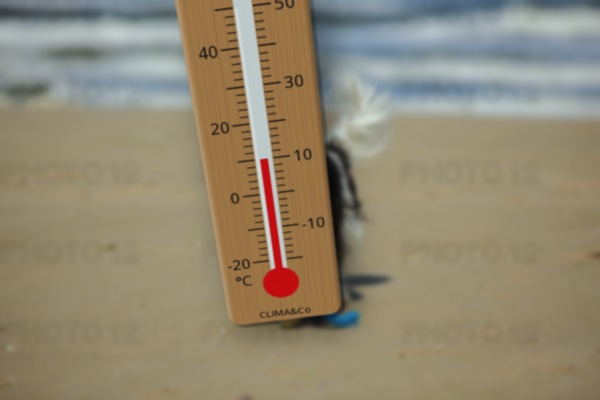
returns 10,°C
